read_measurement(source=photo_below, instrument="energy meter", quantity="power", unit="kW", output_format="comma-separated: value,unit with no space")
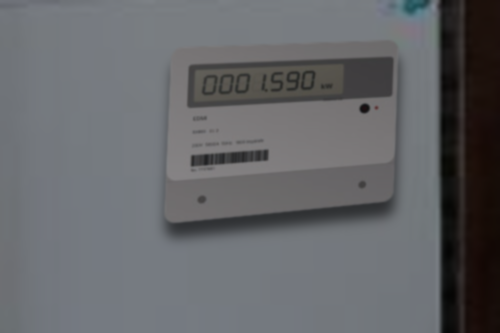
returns 1.590,kW
